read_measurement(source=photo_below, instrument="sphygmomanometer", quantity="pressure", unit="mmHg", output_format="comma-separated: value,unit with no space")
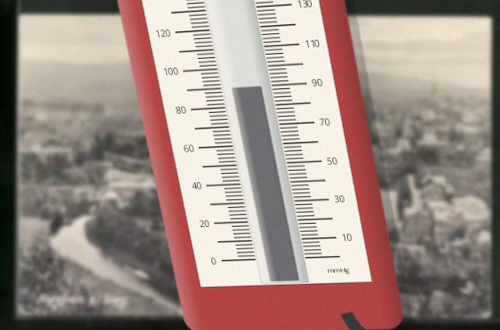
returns 90,mmHg
